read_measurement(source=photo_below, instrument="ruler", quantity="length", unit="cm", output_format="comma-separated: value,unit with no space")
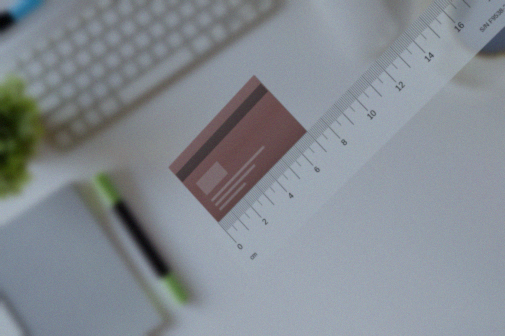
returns 7,cm
